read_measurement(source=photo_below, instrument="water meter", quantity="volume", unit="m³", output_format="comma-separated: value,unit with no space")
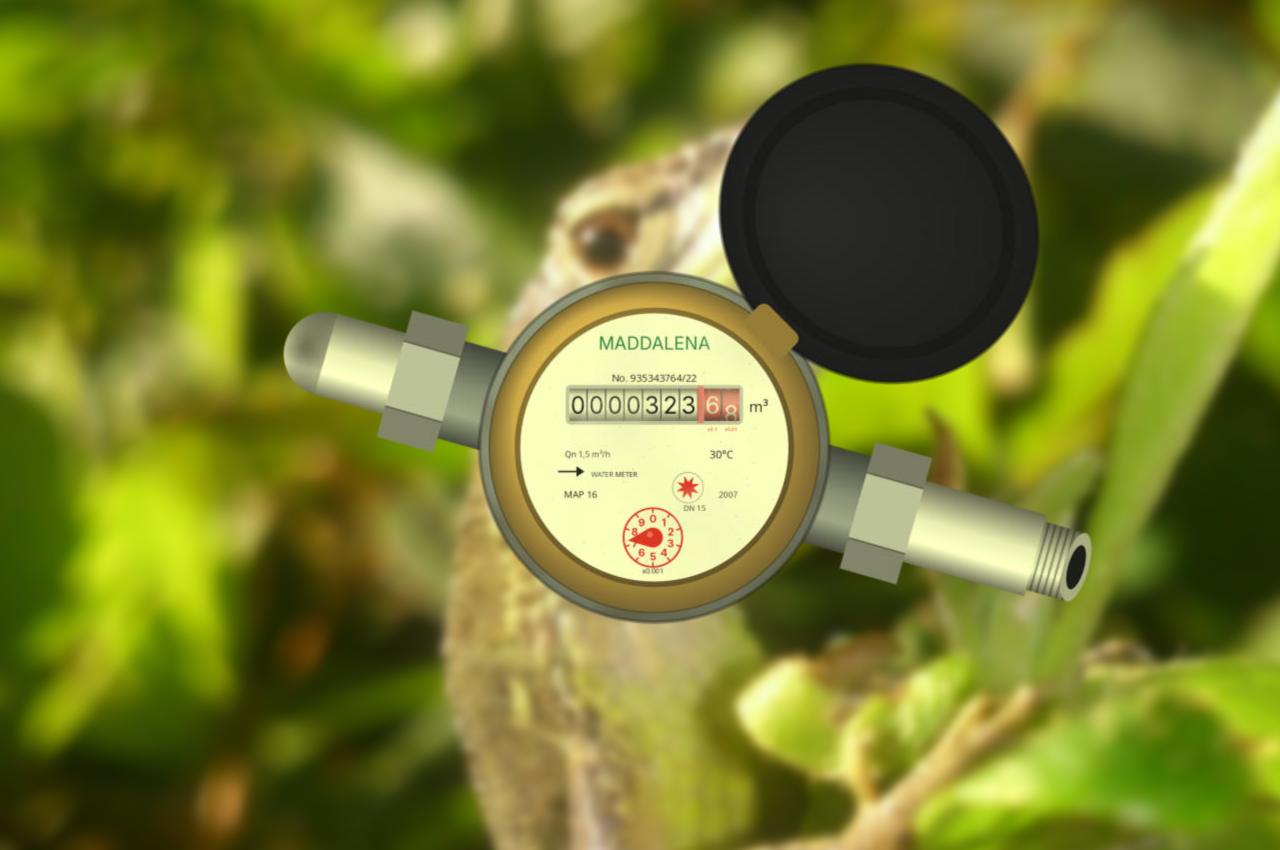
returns 323.677,m³
